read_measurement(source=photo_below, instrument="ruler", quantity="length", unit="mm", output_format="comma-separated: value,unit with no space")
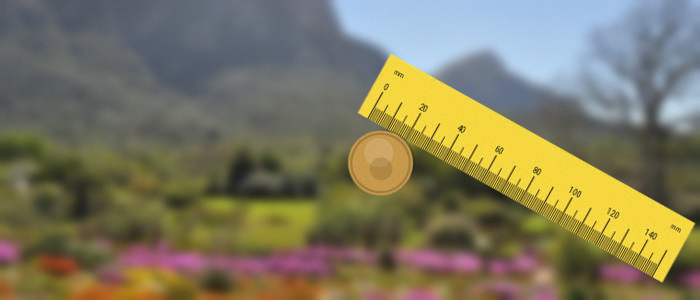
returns 30,mm
